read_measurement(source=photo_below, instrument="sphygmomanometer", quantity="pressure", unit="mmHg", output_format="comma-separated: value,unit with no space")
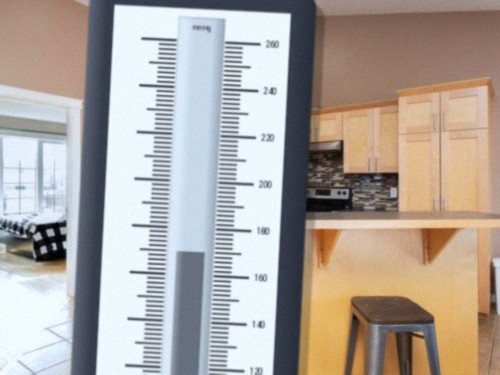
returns 170,mmHg
